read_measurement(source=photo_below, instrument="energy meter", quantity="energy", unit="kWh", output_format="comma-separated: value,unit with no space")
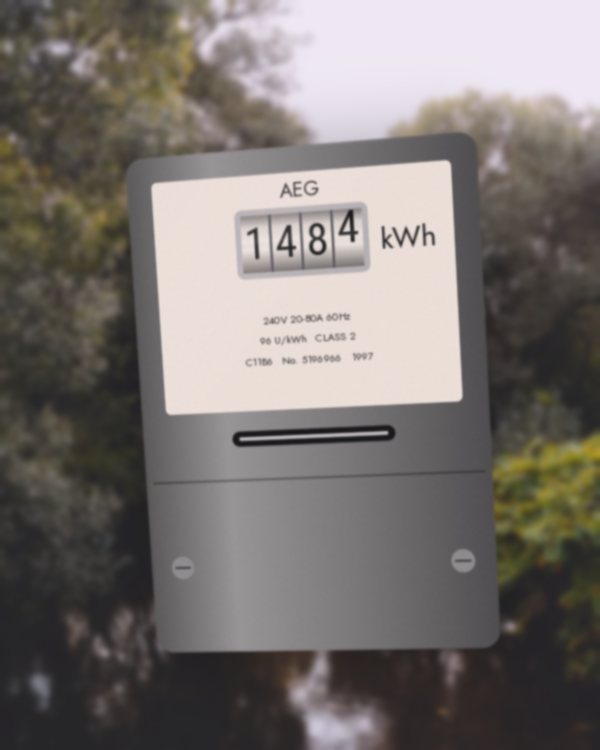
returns 1484,kWh
